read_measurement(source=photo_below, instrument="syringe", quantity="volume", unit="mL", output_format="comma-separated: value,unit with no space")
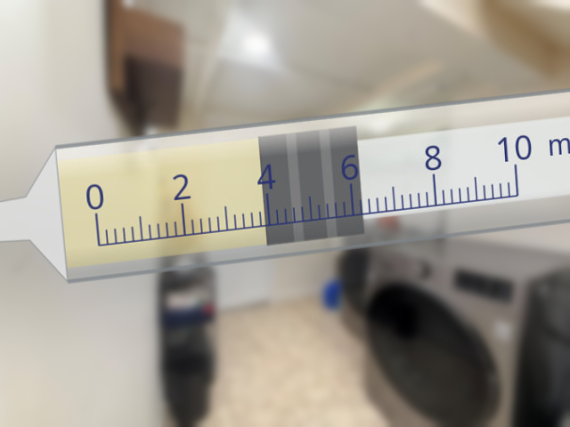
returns 3.9,mL
